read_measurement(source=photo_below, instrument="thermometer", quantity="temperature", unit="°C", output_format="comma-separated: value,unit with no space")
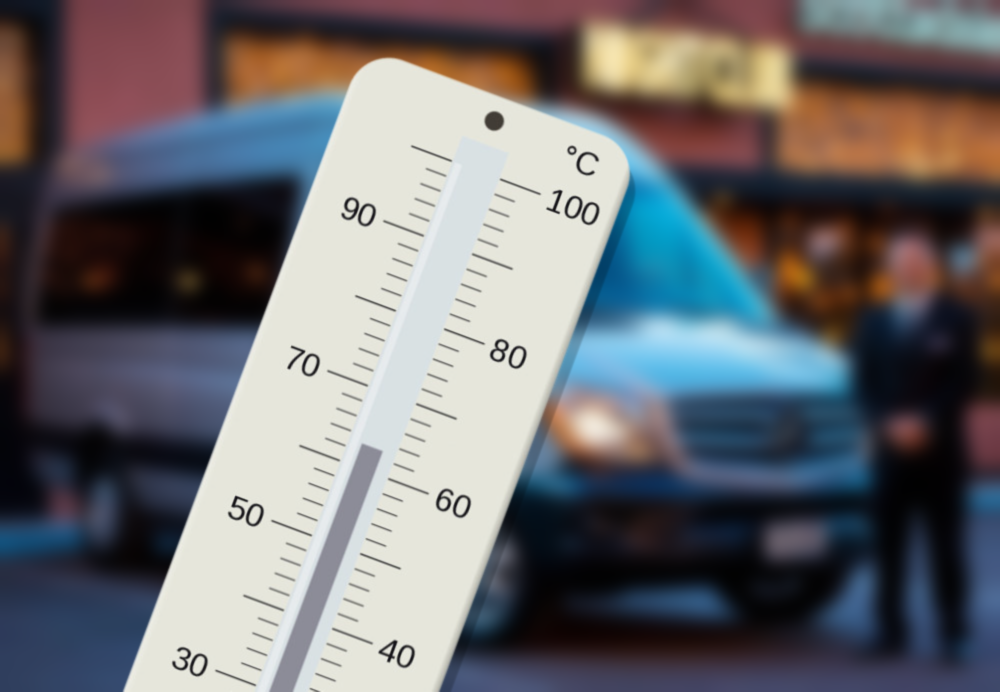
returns 63,°C
